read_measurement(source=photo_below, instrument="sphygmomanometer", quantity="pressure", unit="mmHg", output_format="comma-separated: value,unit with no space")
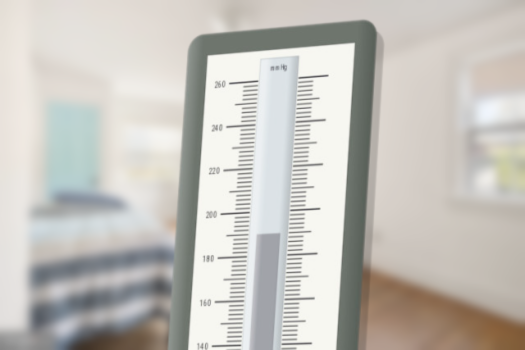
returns 190,mmHg
